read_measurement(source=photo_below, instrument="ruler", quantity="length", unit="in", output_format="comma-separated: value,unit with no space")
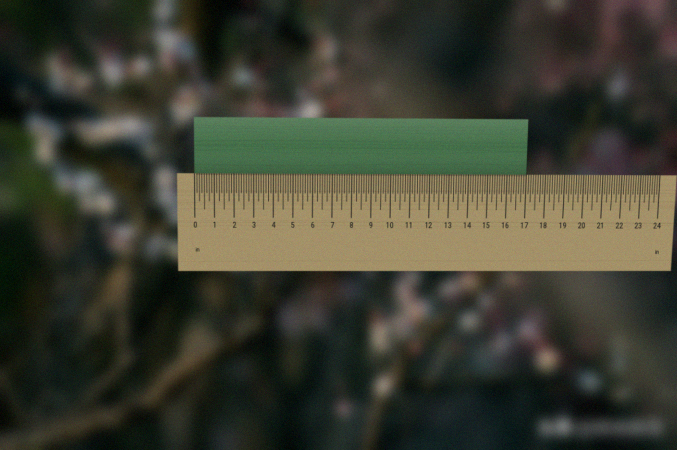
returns 17,in
